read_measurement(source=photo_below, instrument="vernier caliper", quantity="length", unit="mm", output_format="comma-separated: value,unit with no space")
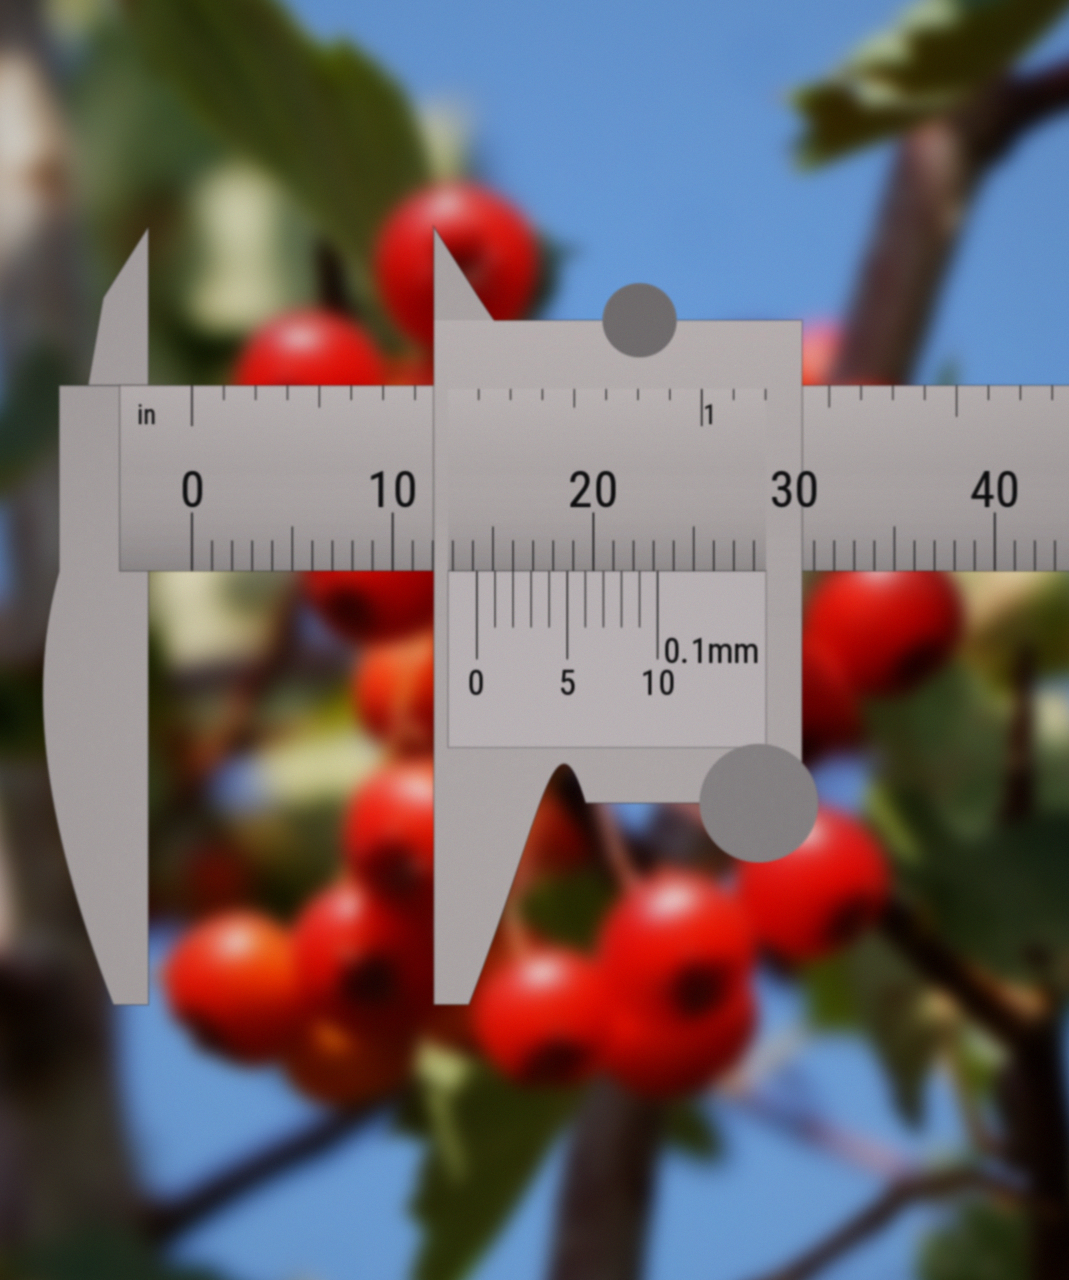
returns 14.2,mm
